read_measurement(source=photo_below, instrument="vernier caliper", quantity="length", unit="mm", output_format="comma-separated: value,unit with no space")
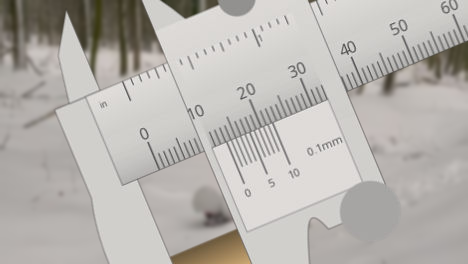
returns 13.2,mm
